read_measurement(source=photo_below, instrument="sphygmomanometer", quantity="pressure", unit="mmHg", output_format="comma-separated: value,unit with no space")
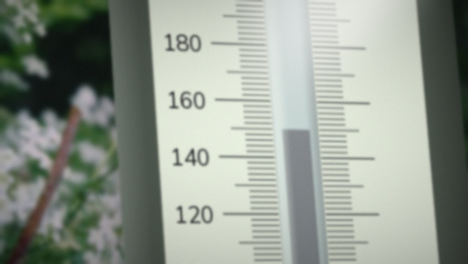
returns 150,mmHg
